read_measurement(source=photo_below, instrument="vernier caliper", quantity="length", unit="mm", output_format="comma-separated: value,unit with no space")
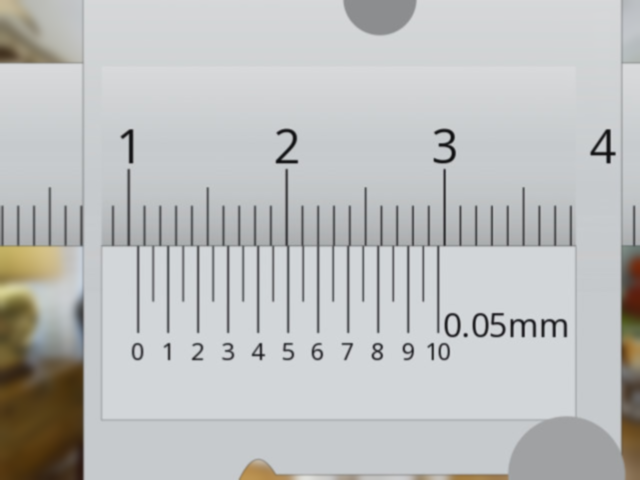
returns 10.6,mm
